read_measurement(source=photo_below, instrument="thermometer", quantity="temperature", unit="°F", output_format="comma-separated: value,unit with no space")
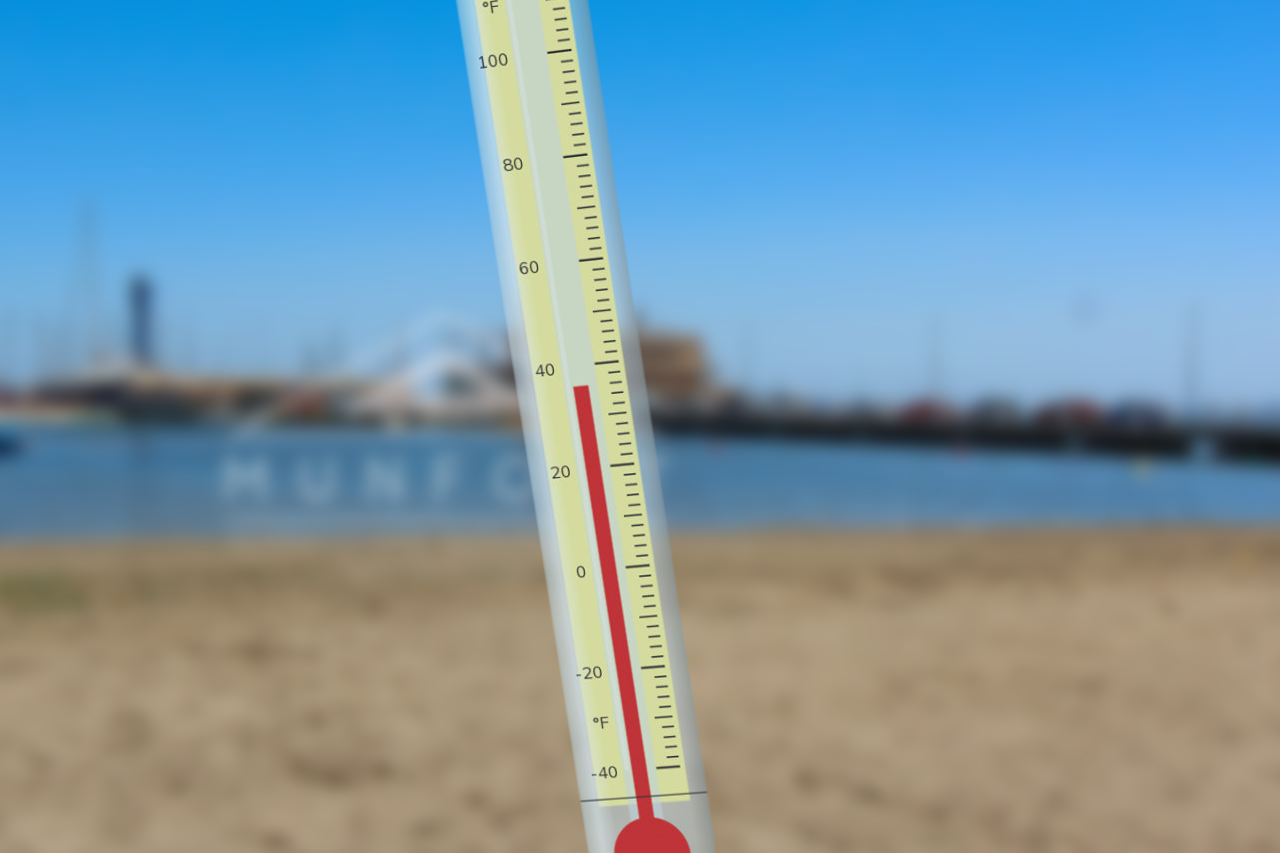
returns 36,°F
